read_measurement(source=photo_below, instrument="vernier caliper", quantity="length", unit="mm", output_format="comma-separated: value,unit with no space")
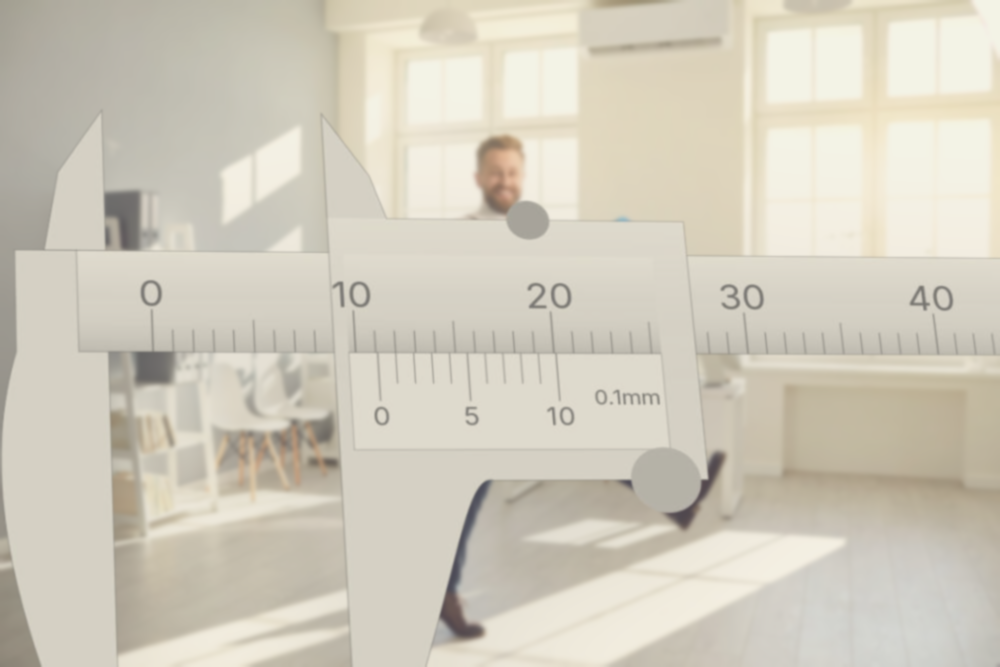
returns 11.1,mm
